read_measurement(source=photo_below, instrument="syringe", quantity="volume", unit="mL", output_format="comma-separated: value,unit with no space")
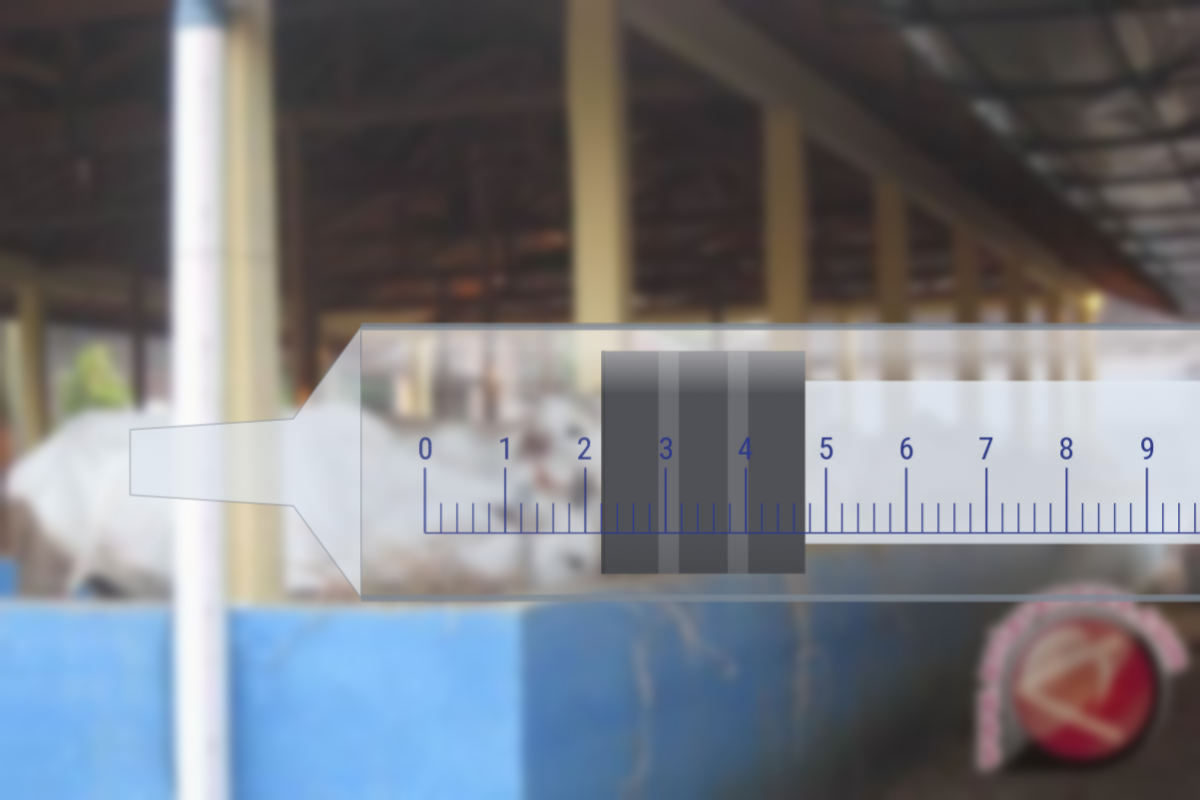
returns 2.2,mL
